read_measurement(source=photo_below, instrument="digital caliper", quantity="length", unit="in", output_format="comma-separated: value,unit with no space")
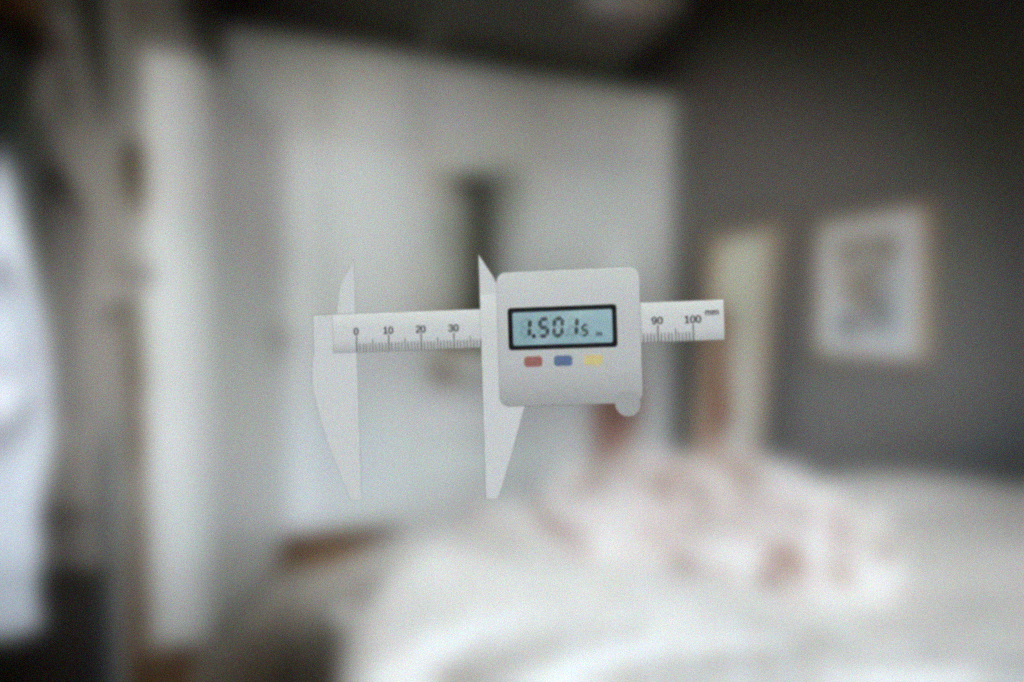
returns 1.5015,in
